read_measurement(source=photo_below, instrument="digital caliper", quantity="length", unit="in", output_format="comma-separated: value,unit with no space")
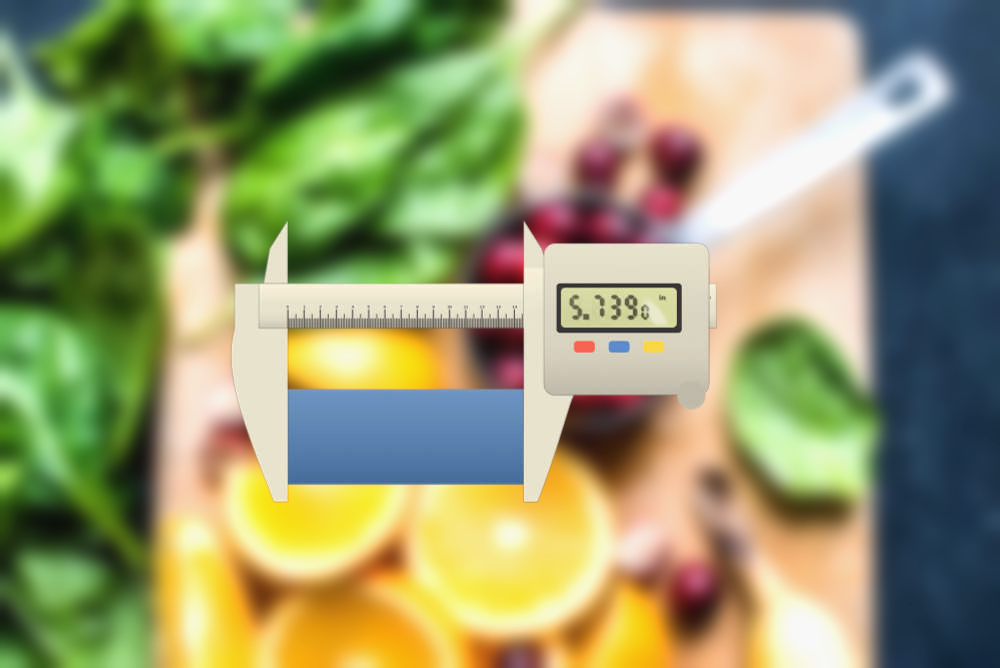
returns 5.7390,in
